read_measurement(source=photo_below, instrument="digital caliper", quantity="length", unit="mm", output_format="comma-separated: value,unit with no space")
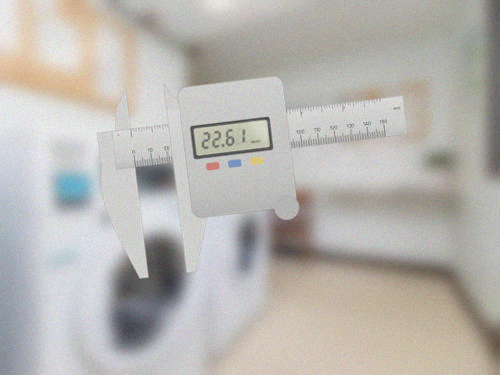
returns 22.61,mm
